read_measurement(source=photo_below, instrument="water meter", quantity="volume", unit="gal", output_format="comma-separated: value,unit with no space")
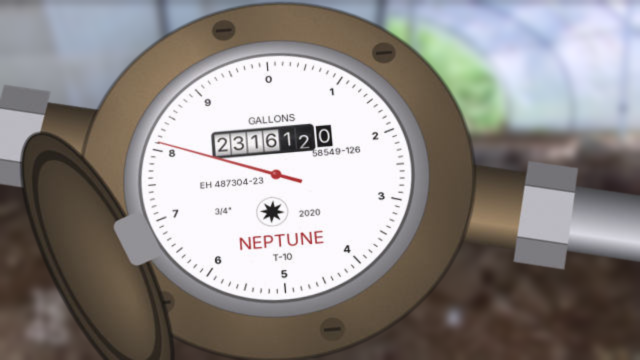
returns 2316118.1,gal
